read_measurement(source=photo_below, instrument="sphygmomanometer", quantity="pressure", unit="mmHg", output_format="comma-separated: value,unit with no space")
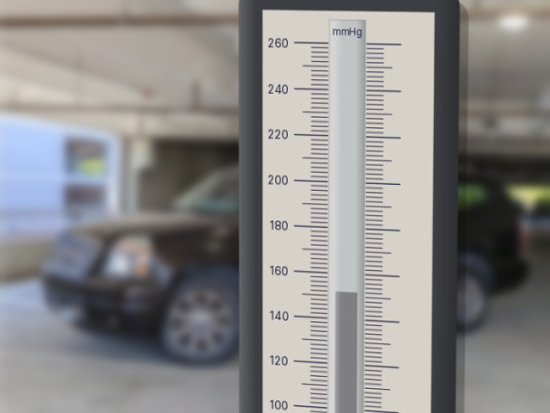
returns 152,mmHg
